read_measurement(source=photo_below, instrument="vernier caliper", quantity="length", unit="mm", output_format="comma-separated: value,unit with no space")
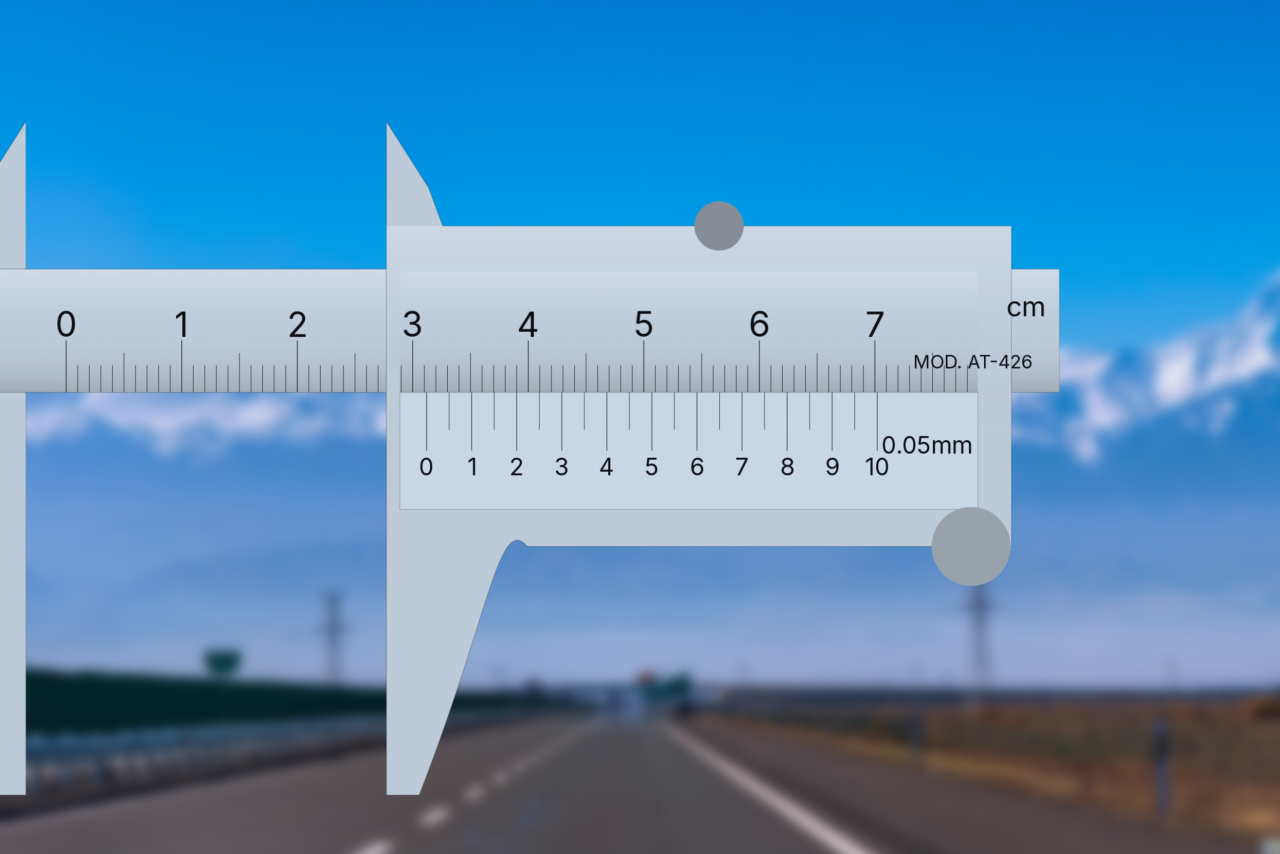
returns 31.2,mm
